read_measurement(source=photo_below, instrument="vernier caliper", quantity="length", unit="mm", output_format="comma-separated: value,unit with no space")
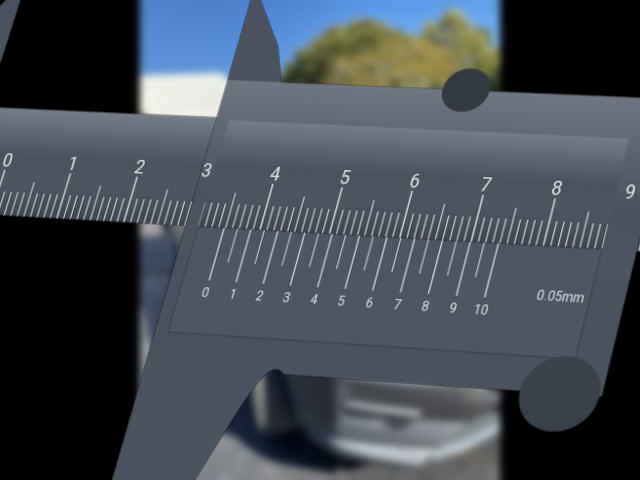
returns 34.8,mm
